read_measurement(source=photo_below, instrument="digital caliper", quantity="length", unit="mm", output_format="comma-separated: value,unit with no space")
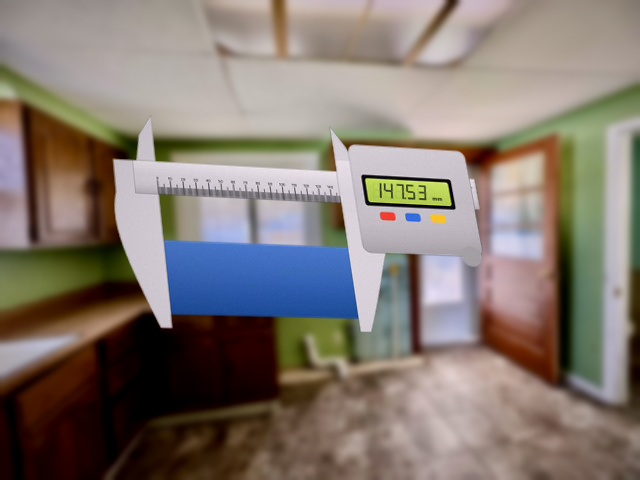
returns 147.53,mm
